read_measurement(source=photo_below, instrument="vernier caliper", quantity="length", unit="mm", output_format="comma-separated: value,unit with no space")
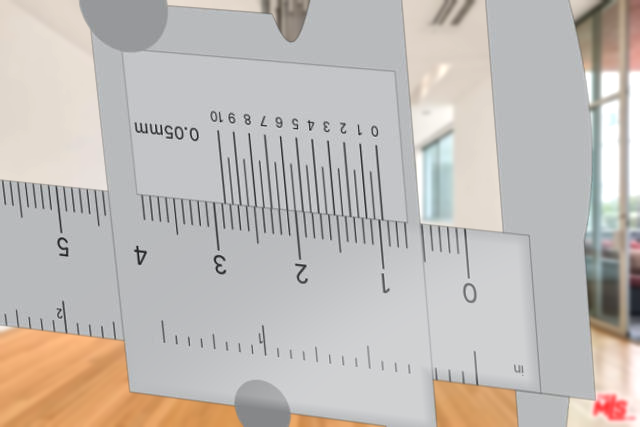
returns 9.6,mm
